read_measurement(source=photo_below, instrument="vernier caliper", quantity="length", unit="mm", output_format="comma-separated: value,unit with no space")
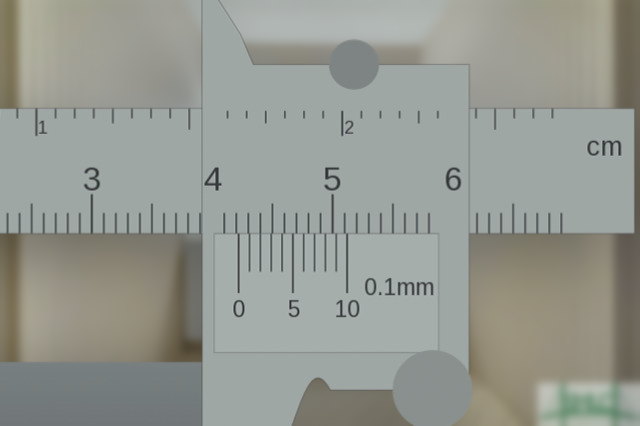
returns 42.2,mm
